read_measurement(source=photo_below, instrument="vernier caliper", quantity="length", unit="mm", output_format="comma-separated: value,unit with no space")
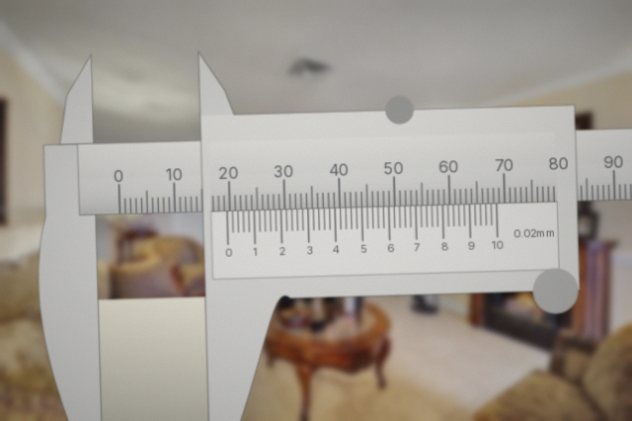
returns 19.5,mm
